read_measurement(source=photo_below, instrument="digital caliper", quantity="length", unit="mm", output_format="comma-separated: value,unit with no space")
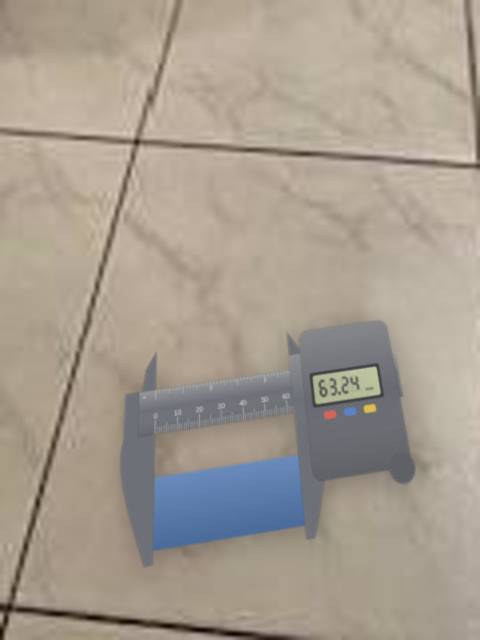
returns 63.24,mm
